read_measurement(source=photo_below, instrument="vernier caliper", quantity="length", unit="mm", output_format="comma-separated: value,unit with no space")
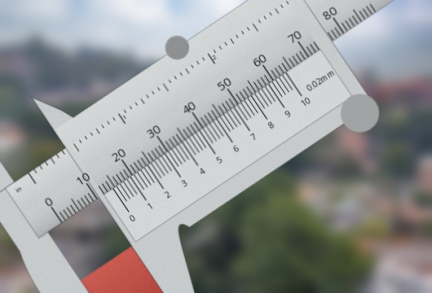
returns 14.5,mm
